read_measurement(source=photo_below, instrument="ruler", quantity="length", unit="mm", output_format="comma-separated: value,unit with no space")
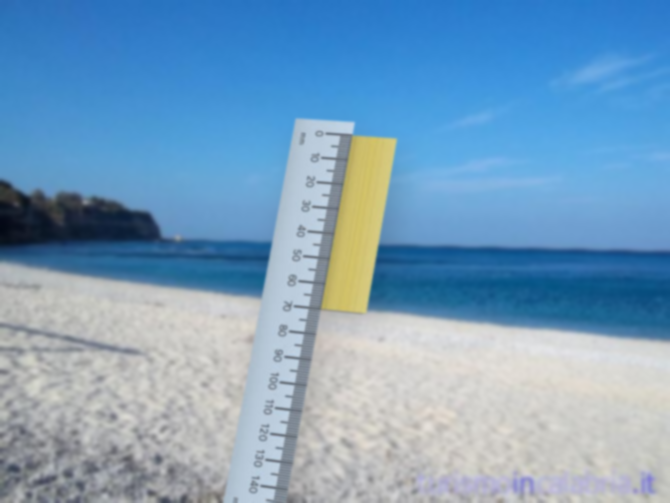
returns 70,mm
